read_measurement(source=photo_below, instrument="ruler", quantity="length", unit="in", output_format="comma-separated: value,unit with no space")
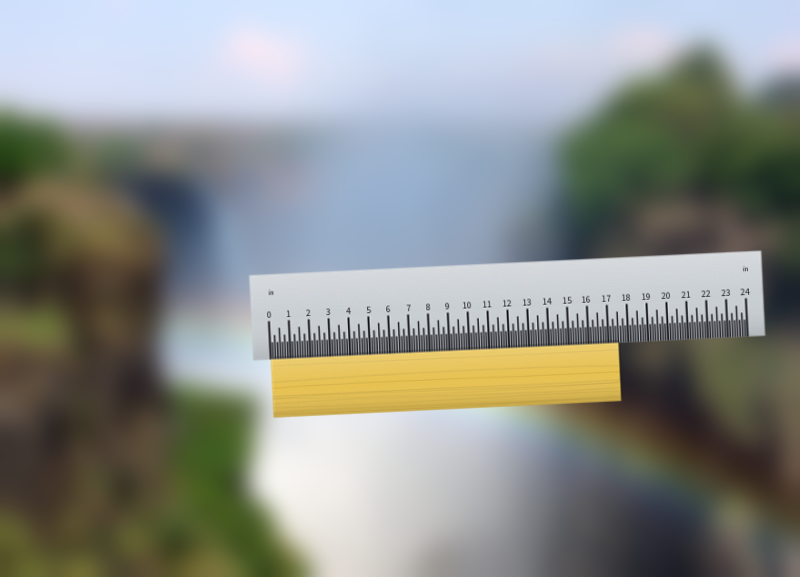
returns 17.5,in
